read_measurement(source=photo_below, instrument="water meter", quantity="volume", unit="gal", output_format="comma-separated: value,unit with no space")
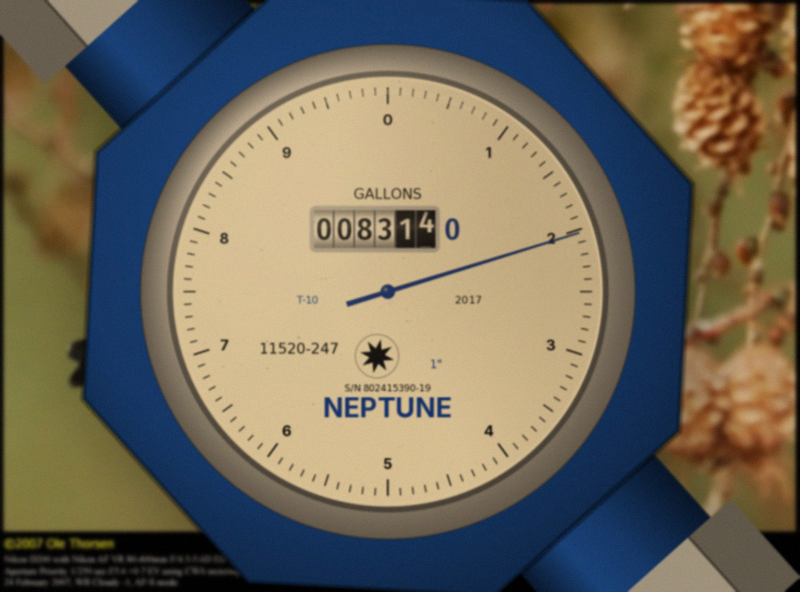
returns 83142.0,gal
